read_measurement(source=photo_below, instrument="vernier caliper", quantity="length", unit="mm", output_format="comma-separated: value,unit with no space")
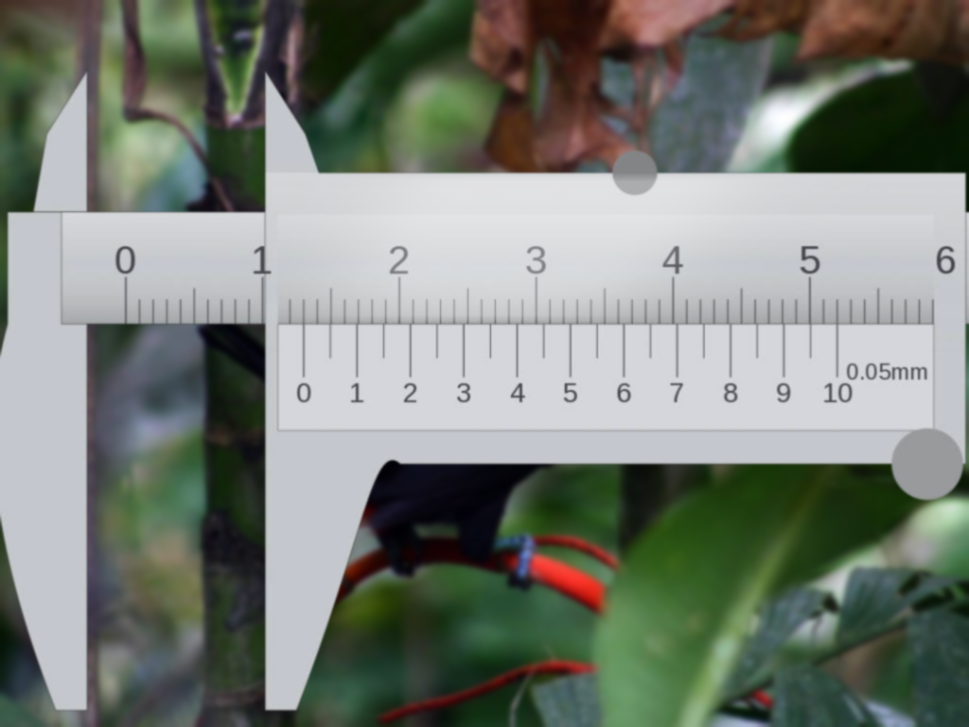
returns 13.0,mm
